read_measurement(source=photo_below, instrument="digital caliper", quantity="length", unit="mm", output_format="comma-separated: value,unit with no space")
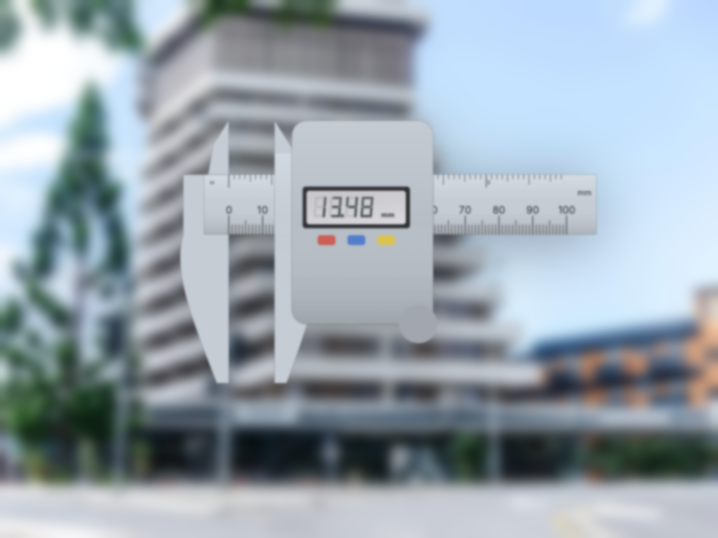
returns 13.48,mm
